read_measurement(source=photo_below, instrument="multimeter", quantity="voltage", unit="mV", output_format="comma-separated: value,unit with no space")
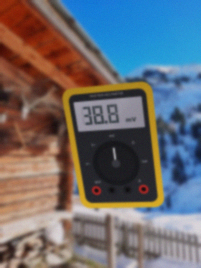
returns 38.8,mV
